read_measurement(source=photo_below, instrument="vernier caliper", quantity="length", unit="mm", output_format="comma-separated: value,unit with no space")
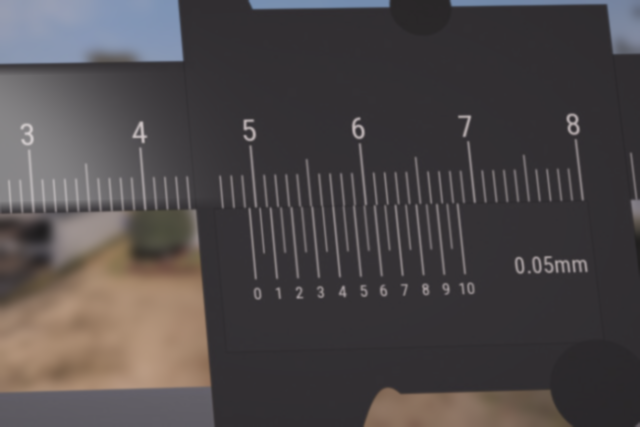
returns 49.4,mm
